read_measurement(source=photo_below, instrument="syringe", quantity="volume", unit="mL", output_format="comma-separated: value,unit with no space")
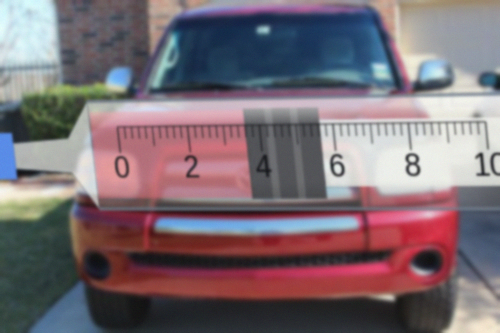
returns 3.6,mL
